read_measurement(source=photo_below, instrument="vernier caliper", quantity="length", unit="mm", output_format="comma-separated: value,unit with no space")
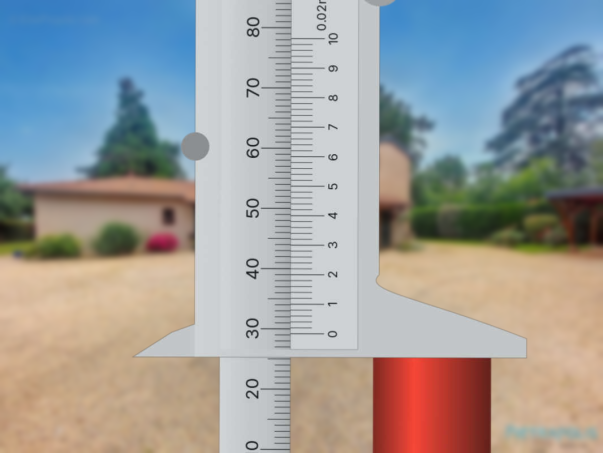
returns 29.2,mm
